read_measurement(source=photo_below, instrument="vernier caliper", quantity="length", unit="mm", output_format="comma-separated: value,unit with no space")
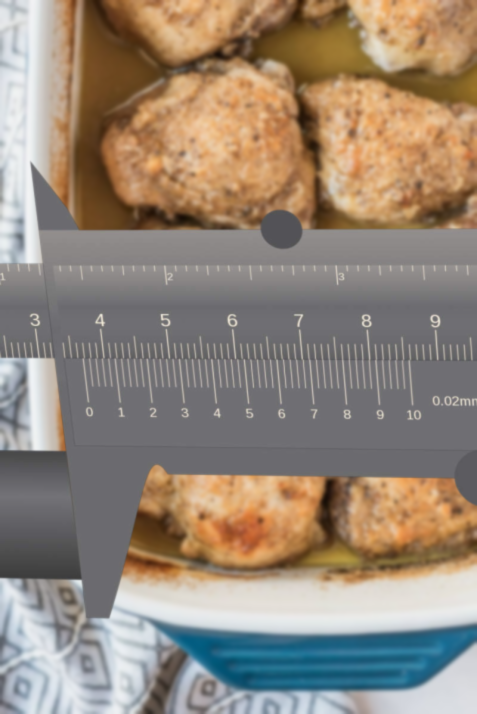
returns 36.8,mm
